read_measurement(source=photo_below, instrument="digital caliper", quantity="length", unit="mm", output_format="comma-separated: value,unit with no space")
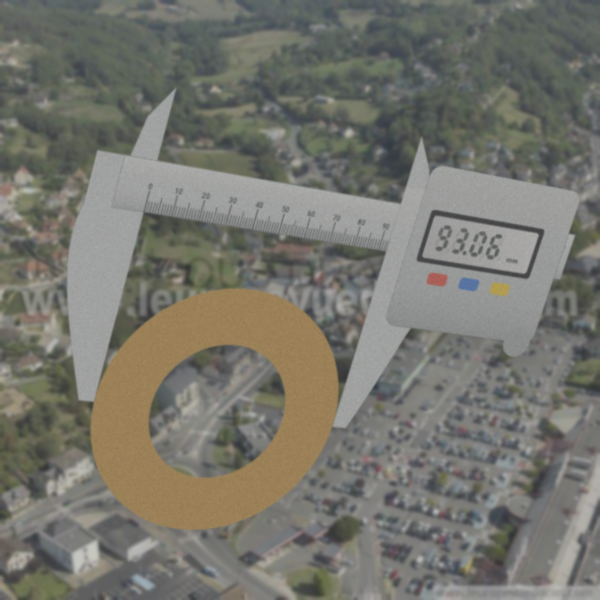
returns 93.06,mm
